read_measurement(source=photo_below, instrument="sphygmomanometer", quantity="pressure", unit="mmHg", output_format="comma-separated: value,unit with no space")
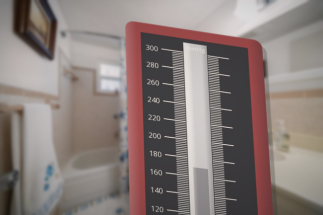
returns 170,mmHg
